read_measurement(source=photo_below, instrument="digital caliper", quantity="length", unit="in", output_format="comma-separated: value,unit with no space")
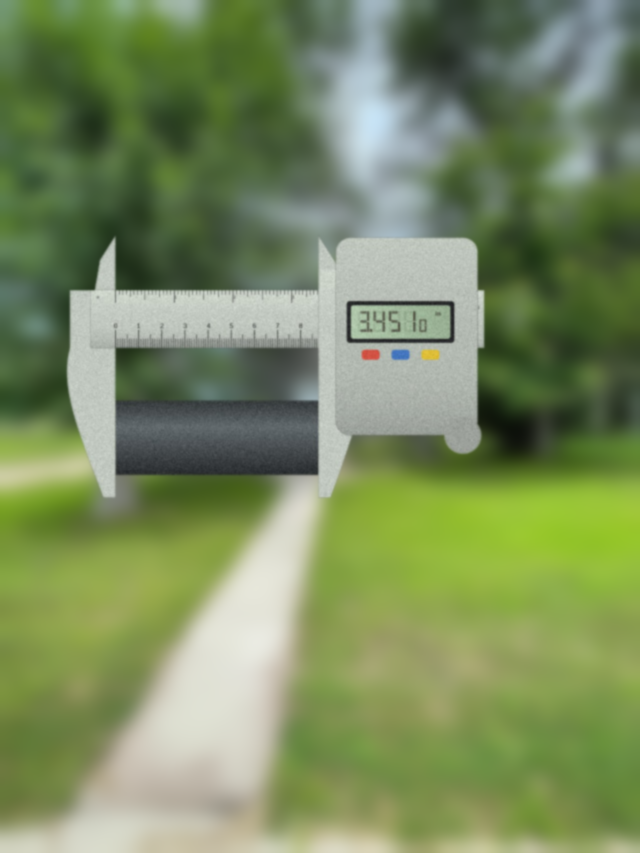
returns 3.4510,in
